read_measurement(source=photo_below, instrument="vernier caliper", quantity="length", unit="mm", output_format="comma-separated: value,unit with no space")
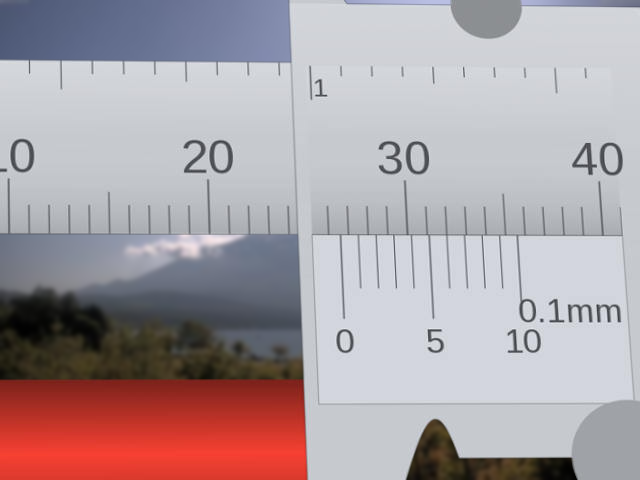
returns 26.6,mm
